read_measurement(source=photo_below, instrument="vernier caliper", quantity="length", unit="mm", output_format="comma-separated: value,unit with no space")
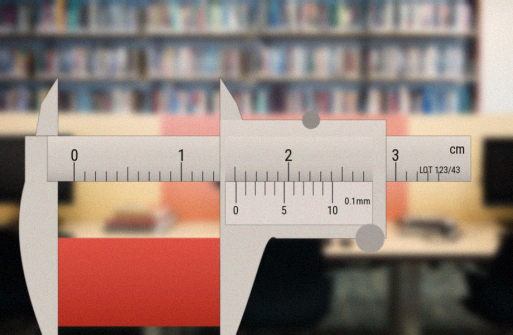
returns 15.1,mm
